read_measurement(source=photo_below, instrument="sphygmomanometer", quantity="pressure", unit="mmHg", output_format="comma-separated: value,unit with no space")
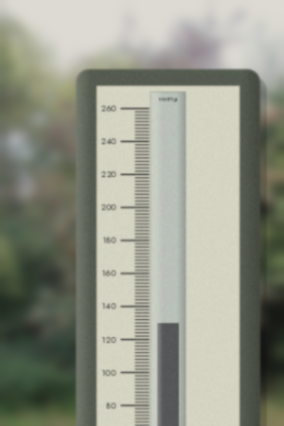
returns 130,mmHg
